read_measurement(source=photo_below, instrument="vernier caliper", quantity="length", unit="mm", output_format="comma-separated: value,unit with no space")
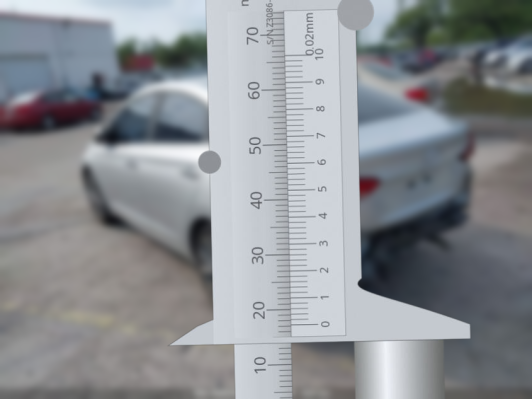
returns 17.2,mm
